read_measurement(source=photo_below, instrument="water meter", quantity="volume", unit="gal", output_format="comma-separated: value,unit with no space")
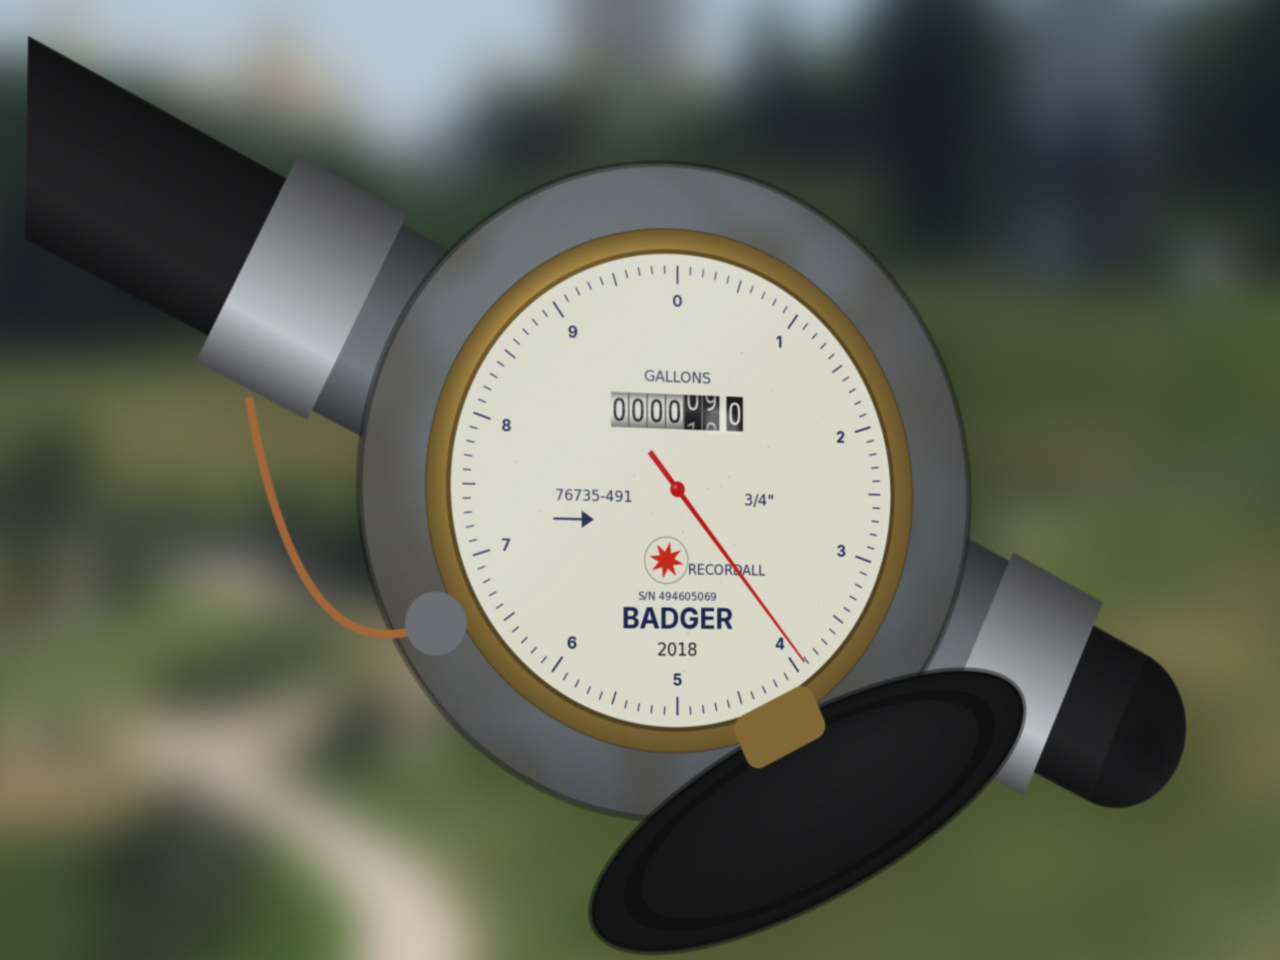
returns 93.9,gal
